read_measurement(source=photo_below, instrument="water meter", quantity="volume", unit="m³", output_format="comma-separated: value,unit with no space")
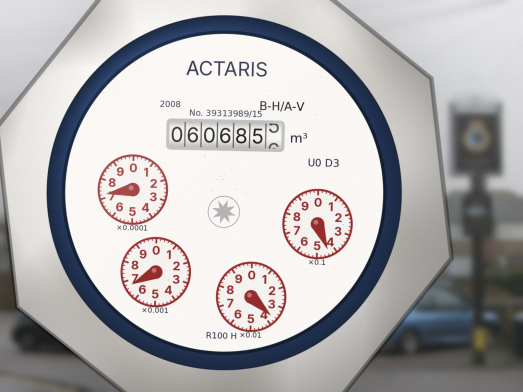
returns 606855.4367,m³
